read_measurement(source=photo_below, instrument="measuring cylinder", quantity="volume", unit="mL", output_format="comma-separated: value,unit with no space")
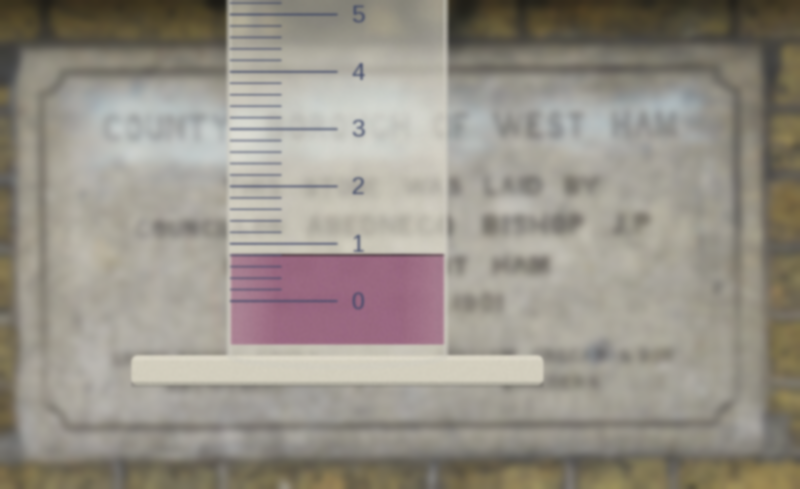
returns 0.8,mL
